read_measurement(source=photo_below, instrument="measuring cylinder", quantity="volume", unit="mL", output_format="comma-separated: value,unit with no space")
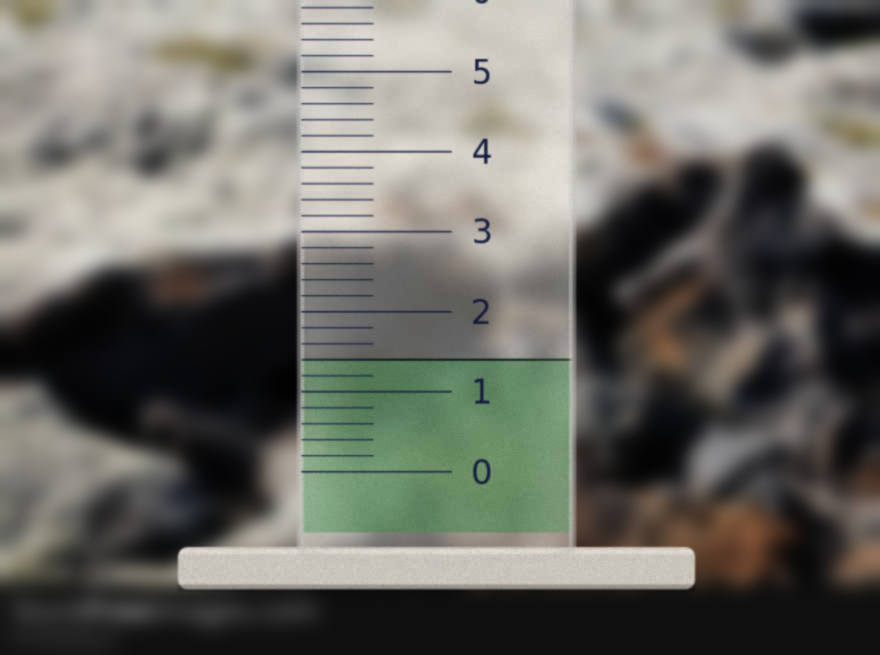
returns 1.4,mL
